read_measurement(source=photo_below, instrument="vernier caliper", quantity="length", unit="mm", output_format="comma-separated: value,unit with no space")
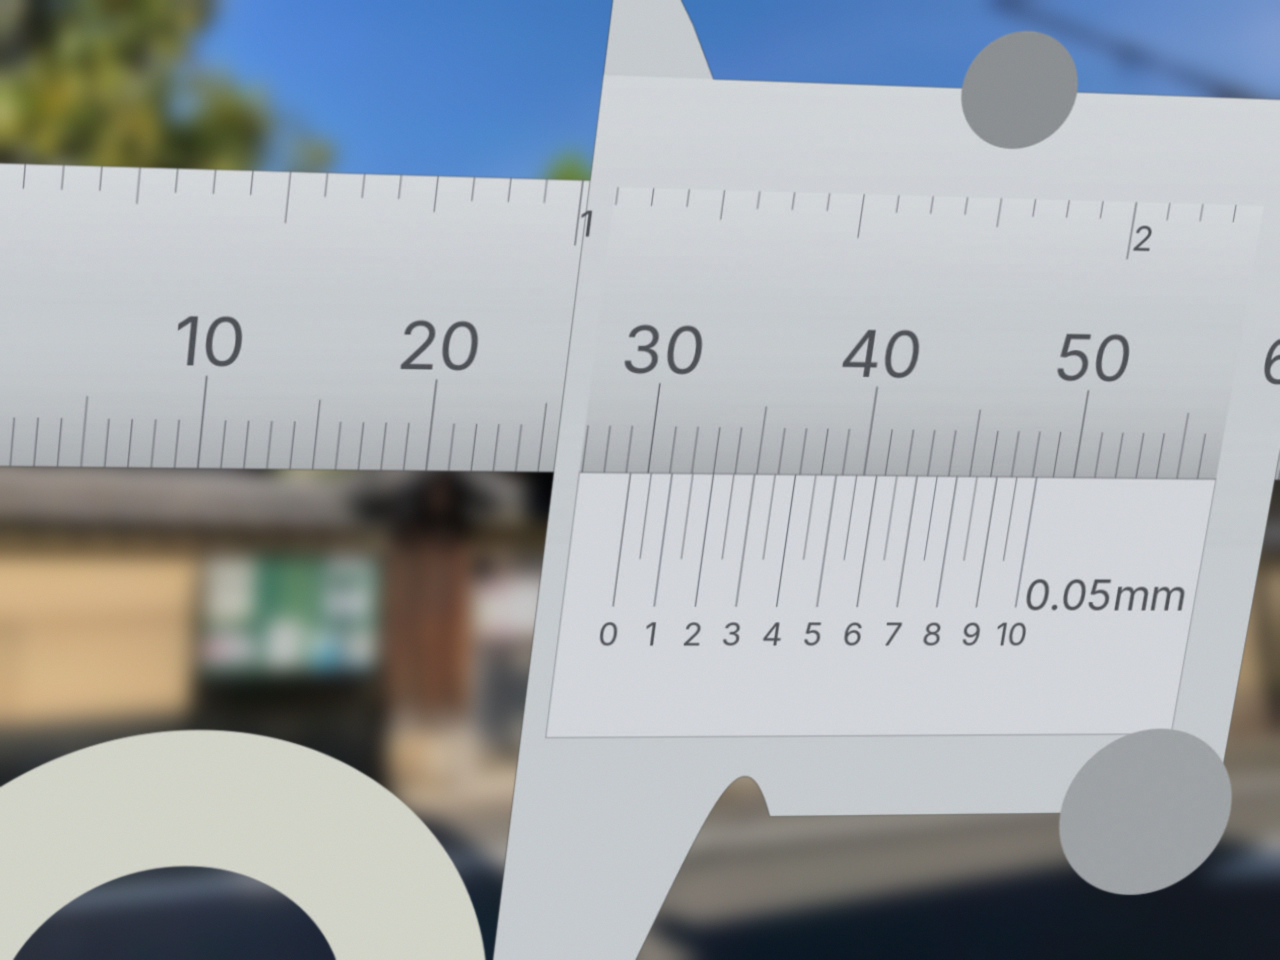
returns 29.2,mm
